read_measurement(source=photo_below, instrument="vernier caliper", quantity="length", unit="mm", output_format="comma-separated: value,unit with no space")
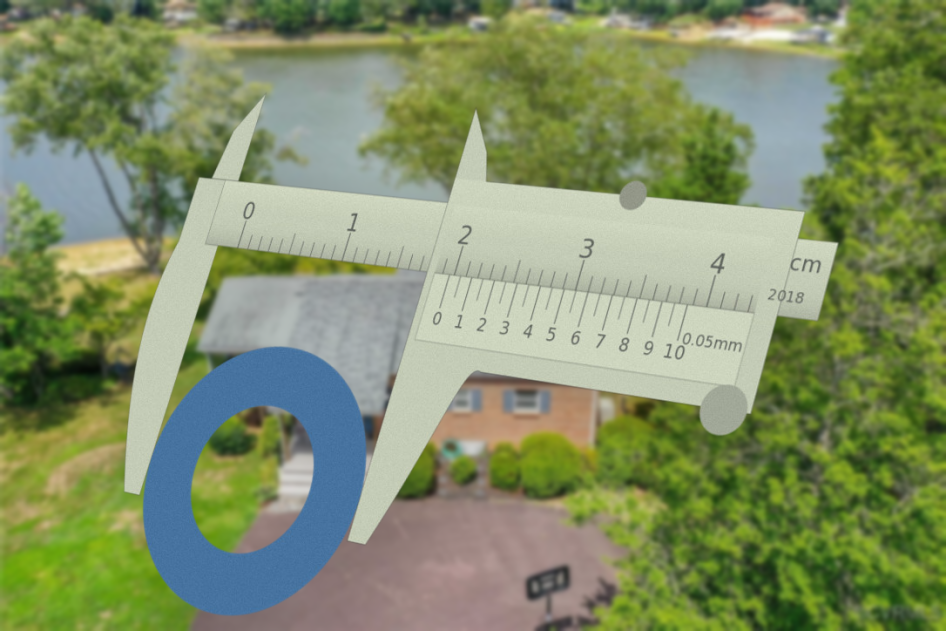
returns 19.6,mm
